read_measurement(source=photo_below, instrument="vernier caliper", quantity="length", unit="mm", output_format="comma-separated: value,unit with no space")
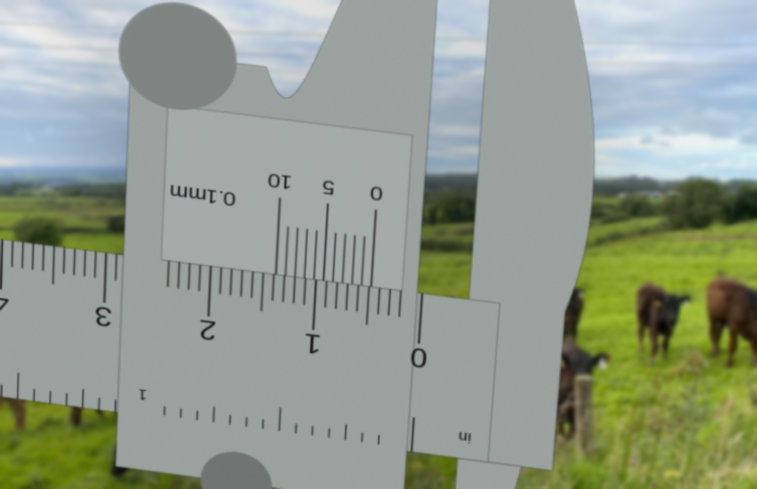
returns 4.8,mm
